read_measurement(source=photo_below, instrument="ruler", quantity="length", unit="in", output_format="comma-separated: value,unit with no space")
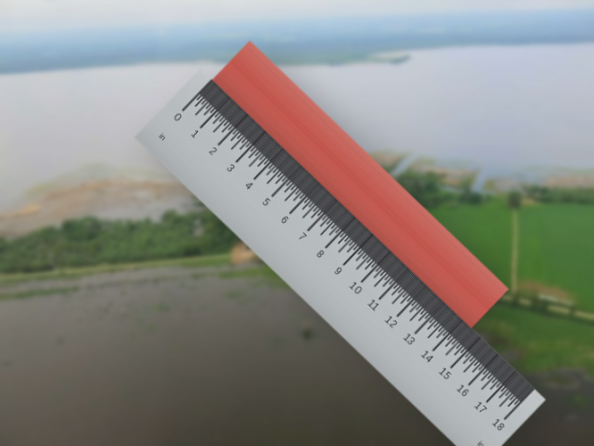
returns 14.5,in
